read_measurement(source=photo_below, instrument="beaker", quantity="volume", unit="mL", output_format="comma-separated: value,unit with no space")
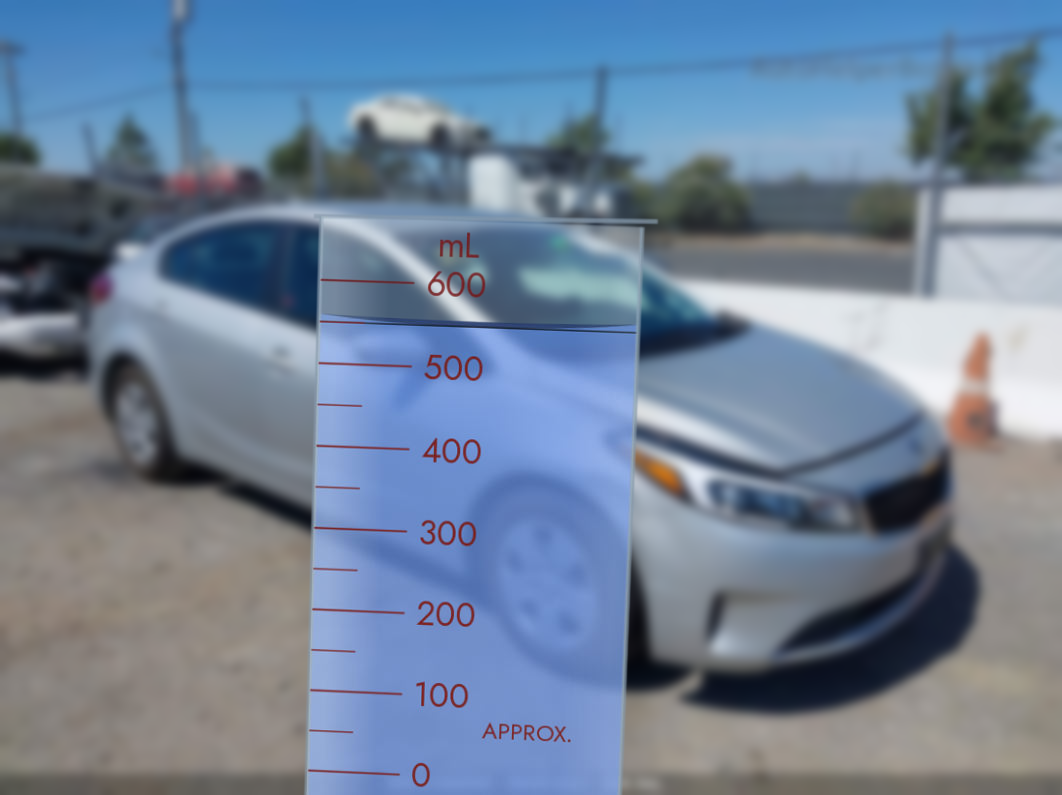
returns 550,mL
